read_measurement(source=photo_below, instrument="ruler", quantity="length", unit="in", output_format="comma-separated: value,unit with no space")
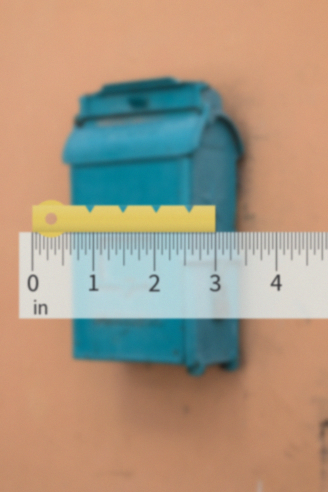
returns 3,in
